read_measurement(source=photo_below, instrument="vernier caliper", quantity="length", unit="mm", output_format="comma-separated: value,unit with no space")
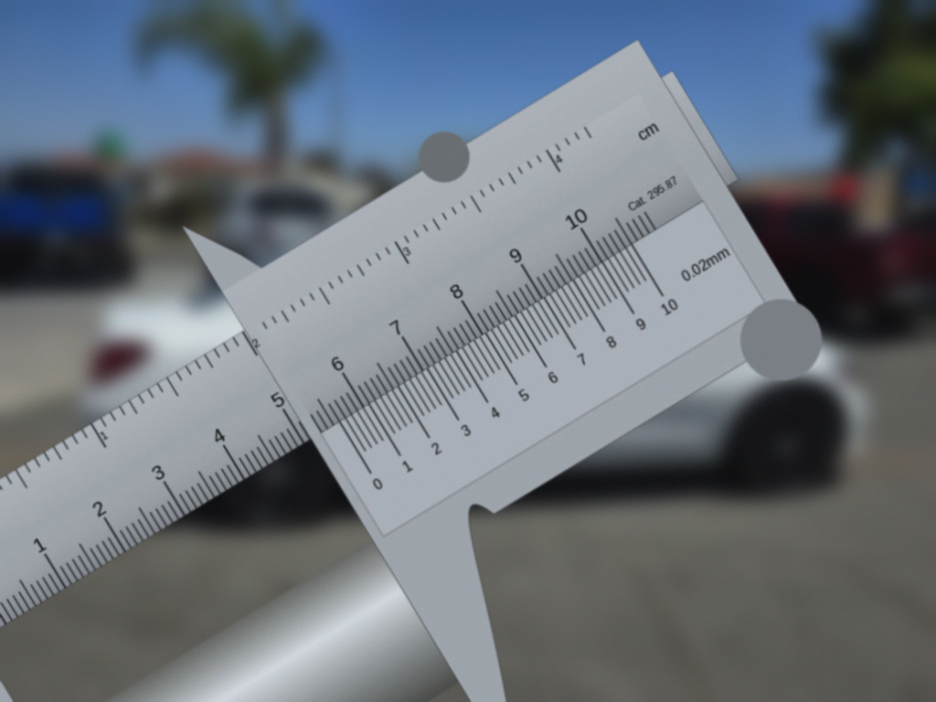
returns 56.0,mm
